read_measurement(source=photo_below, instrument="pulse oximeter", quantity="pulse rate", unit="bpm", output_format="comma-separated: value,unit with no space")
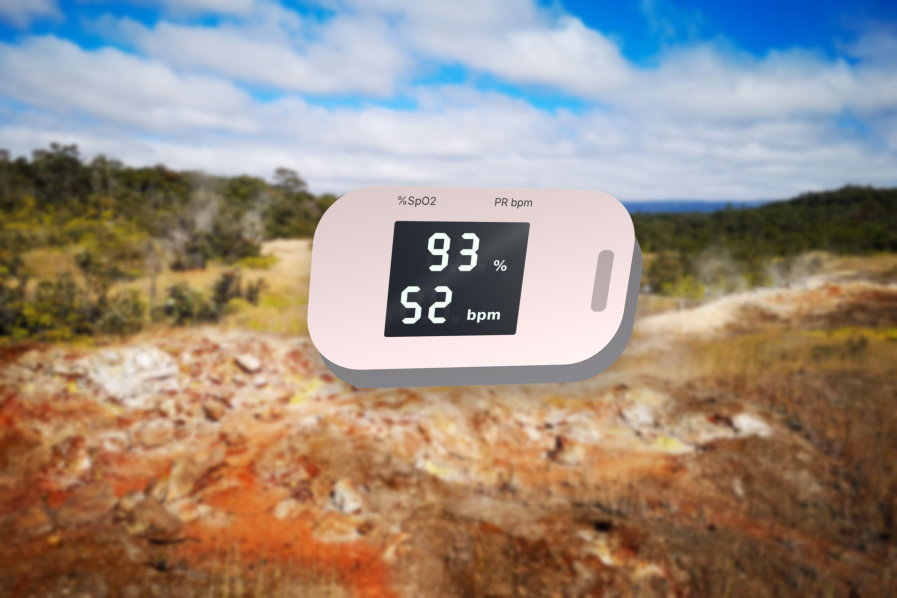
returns 52,bpm
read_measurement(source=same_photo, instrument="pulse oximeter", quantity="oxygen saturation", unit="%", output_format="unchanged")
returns 93,%
